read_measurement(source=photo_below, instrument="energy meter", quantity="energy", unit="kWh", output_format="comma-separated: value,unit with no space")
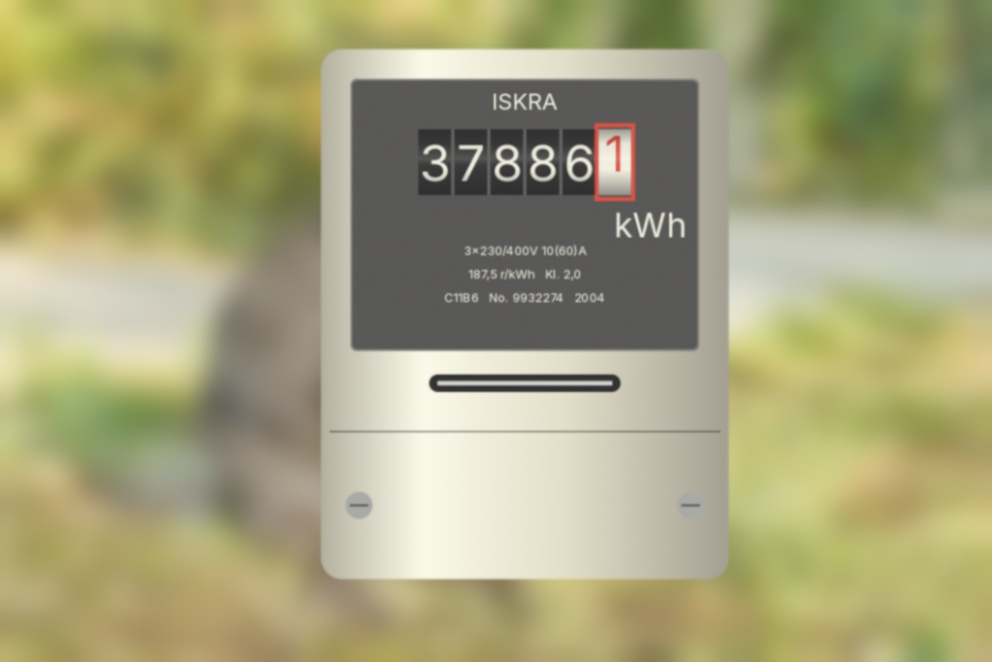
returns 37886.1,kWh
